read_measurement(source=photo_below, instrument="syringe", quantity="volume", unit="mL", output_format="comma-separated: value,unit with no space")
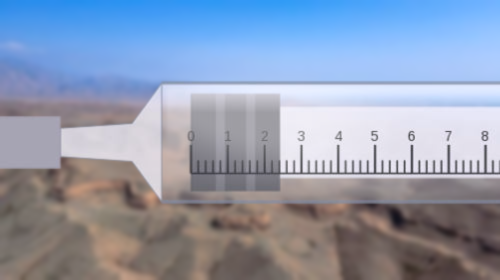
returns 0,mL
